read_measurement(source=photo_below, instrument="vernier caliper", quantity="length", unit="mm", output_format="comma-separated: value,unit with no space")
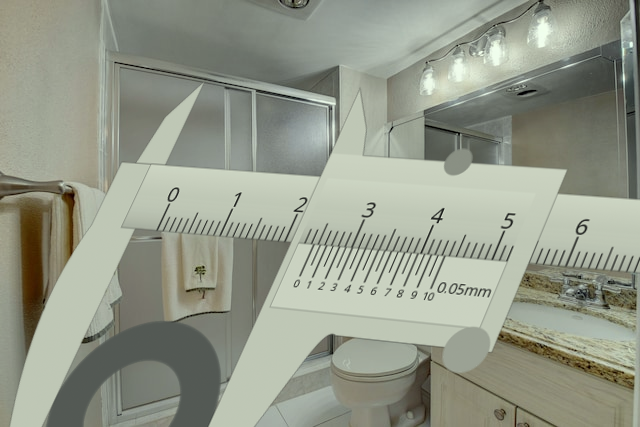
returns 24.4,mm
